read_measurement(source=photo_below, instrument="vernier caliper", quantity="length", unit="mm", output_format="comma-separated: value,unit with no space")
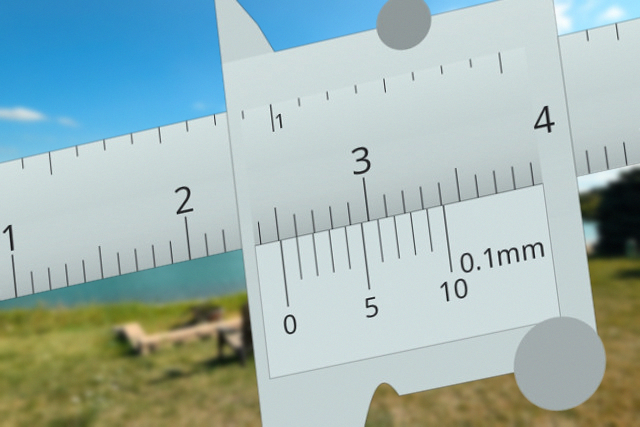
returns 25.1,mm
